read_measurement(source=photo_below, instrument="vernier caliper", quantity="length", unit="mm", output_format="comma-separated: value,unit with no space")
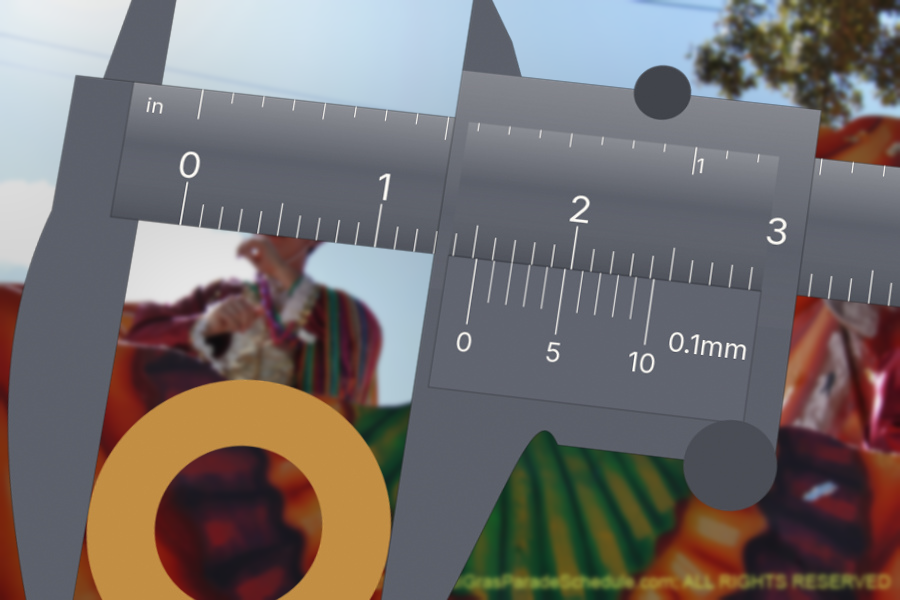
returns 15.2,mm
